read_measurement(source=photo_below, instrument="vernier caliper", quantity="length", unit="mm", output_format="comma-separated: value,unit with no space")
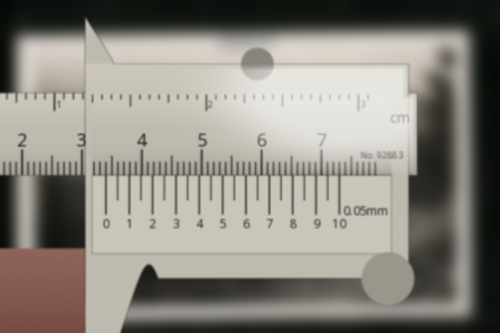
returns 34.0,mm
